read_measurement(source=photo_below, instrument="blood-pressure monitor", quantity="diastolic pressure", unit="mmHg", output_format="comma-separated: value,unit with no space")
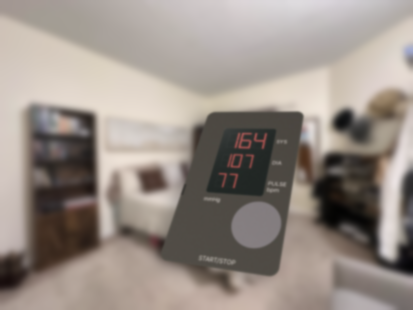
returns 107,mmHg
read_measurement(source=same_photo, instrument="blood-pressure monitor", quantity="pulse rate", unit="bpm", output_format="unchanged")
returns 77,bpm
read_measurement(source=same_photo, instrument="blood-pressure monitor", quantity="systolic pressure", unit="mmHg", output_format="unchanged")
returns 164,mmHg
